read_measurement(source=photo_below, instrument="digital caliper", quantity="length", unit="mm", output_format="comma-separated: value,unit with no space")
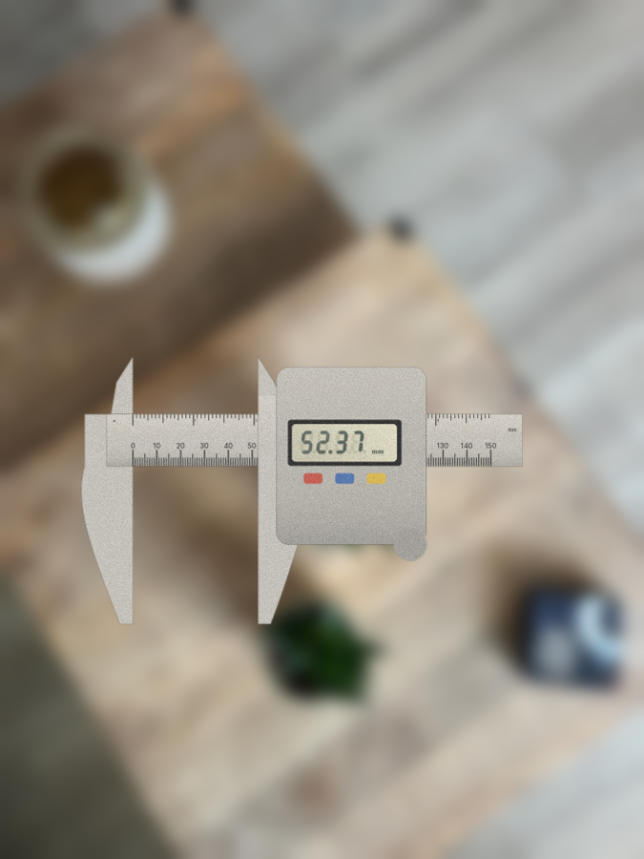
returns 52.37,mm
